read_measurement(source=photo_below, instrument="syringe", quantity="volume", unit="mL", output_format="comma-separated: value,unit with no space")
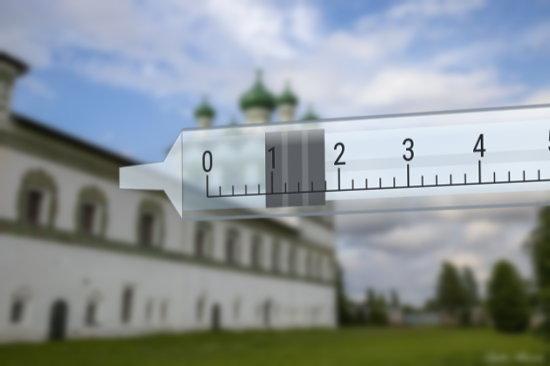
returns 0.9,mL
